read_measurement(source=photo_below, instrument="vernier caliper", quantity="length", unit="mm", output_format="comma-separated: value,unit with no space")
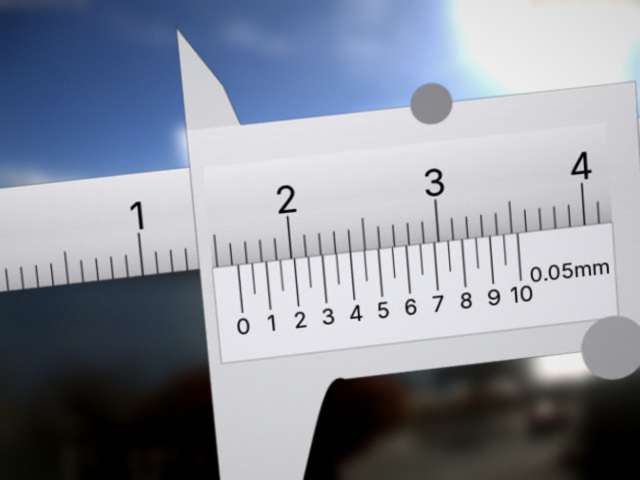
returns 16.4,mm
